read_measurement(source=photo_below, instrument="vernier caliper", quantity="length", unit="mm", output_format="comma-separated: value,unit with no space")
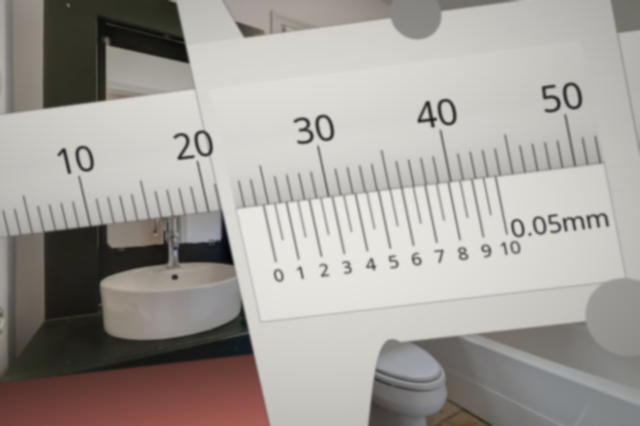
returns 24.6,mm
